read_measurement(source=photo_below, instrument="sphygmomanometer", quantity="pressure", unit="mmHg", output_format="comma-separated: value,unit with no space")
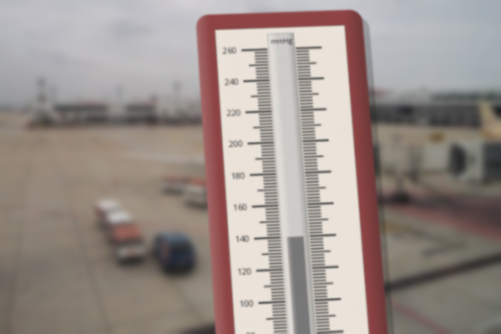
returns 140,mmHg
